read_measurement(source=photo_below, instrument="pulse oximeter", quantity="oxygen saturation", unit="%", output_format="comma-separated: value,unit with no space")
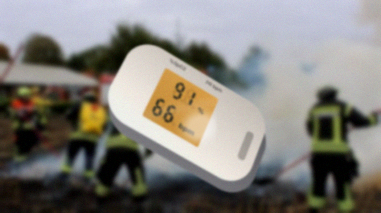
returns 91,%
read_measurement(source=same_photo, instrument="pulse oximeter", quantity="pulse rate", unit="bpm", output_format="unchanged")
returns 66,bpm
